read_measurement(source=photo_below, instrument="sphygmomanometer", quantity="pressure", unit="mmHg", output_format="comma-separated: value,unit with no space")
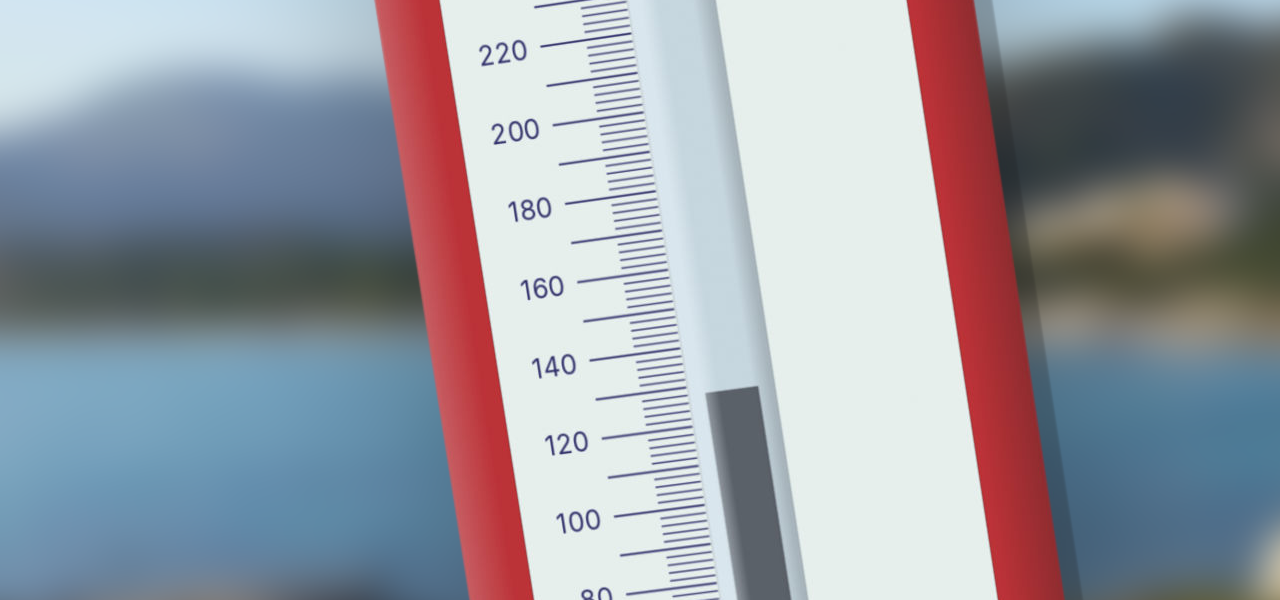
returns 128,mmHg
